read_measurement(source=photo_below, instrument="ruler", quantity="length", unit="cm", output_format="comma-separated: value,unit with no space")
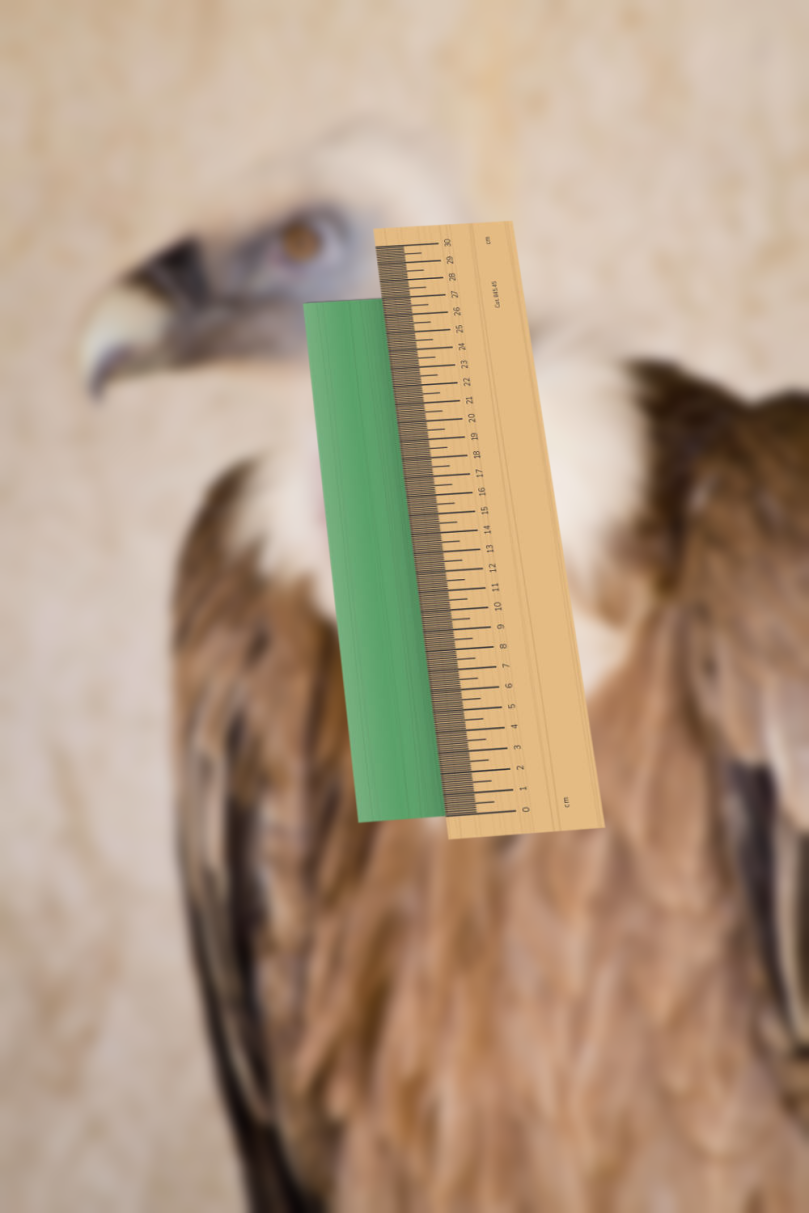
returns 27,cm
